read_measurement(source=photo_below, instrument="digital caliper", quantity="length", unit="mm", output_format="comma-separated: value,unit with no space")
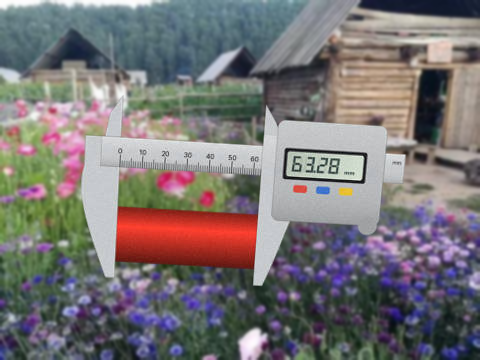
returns 63.28,mm
